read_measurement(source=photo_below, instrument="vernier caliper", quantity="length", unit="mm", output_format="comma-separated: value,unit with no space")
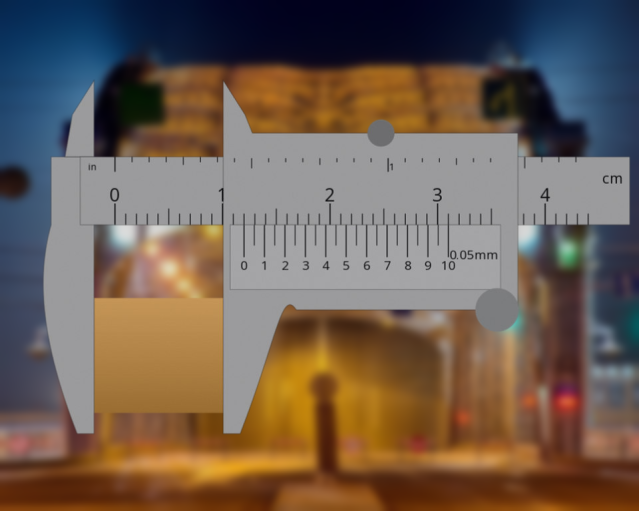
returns 12.0,mm
